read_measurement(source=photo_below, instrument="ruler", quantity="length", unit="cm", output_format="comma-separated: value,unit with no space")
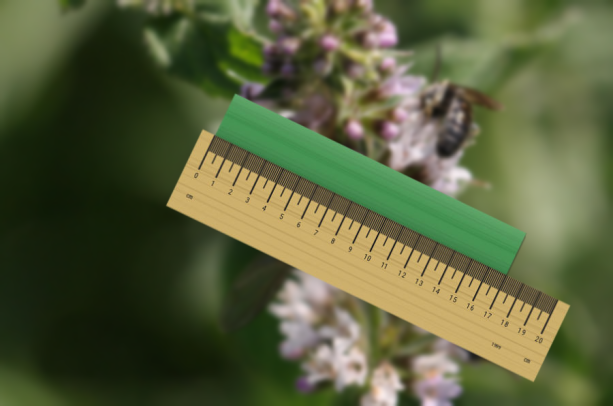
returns 17,cm
